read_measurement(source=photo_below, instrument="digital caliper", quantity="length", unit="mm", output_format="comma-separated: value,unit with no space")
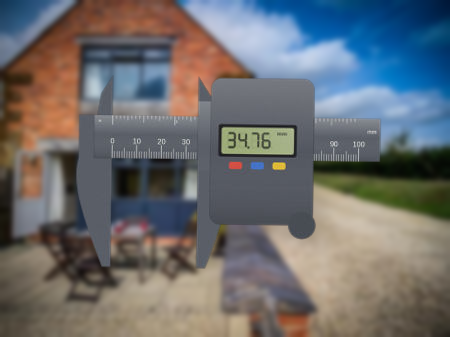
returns 34.76,mm
